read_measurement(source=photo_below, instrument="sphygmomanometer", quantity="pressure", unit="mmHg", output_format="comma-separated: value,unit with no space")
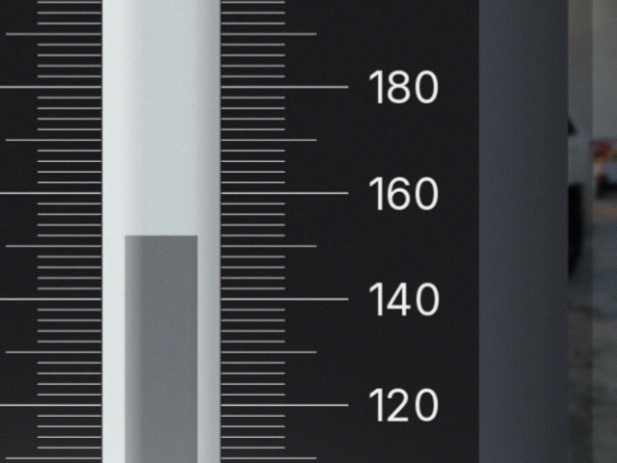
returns 152,mmHg
